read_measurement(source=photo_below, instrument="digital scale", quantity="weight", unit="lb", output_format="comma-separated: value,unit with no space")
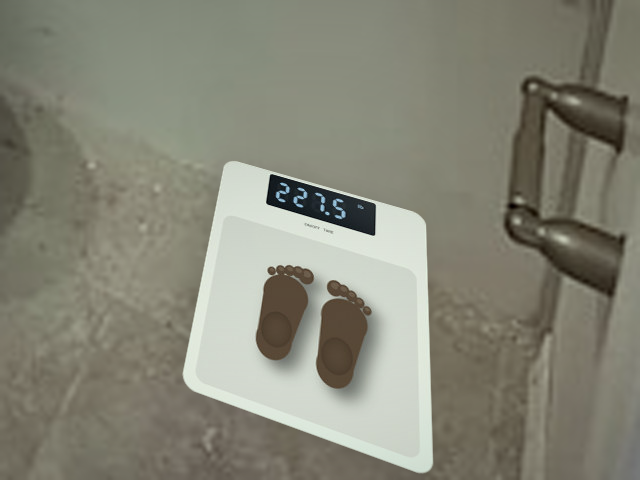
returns 227.5,lb
